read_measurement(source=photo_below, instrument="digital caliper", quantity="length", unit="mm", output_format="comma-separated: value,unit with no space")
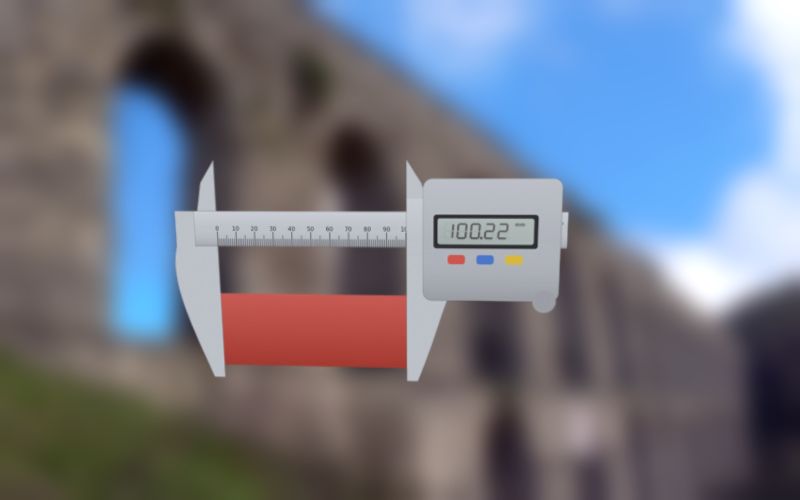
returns 100.22,mm
